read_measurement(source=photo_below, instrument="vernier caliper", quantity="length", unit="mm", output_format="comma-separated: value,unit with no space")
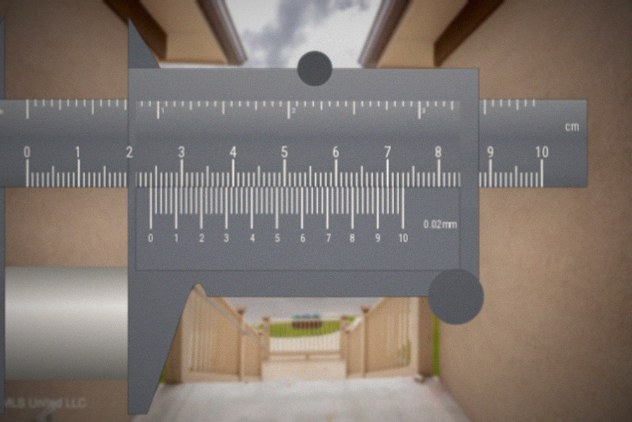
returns 24.0,mm
